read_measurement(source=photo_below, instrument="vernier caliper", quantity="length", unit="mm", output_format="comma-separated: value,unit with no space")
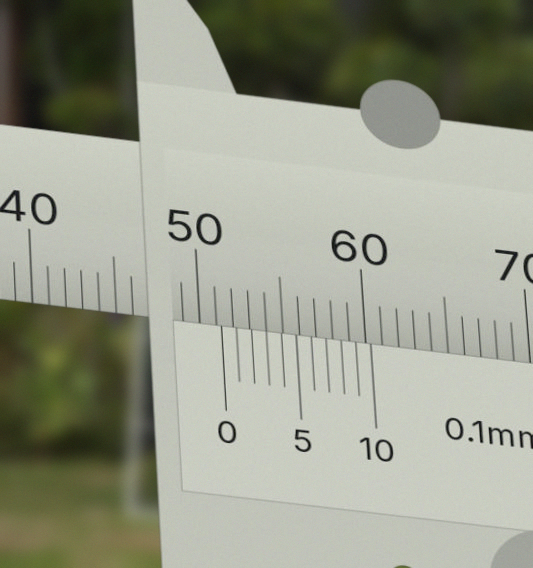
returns 51.3,mm
